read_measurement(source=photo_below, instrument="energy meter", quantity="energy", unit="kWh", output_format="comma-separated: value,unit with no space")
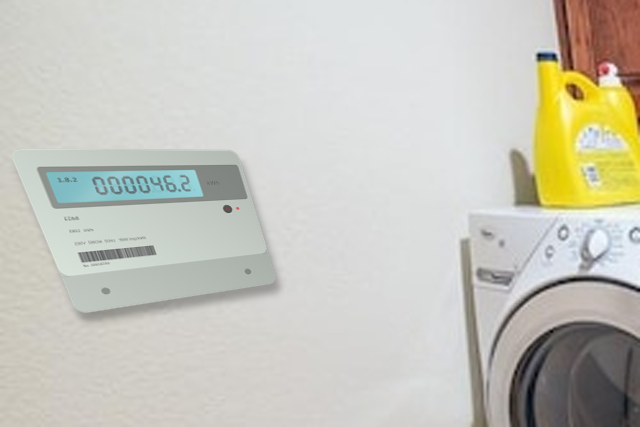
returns 46.2,kWh
